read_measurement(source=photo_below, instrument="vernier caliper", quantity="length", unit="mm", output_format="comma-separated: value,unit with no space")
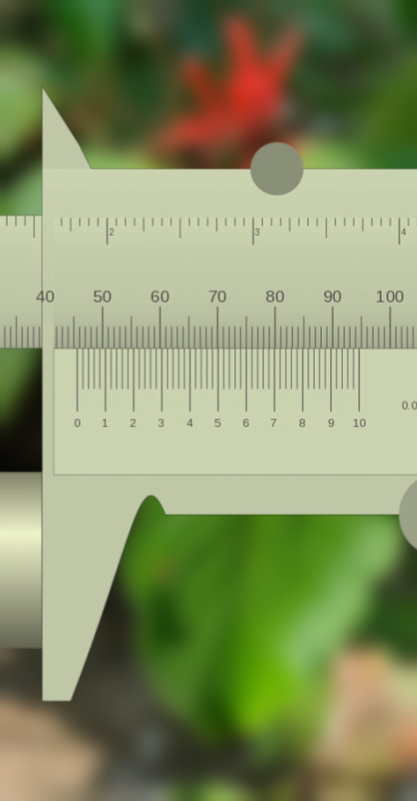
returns 45.6,mm
